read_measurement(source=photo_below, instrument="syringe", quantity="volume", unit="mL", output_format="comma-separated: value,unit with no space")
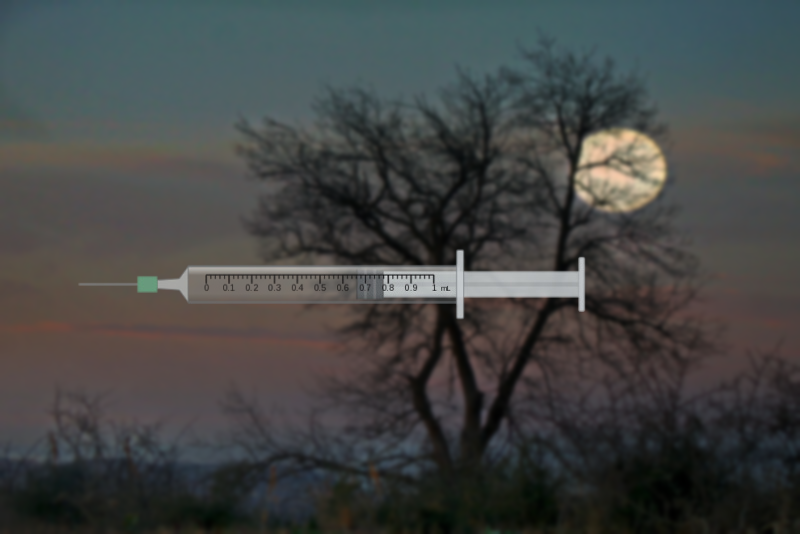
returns 0.66,mL
